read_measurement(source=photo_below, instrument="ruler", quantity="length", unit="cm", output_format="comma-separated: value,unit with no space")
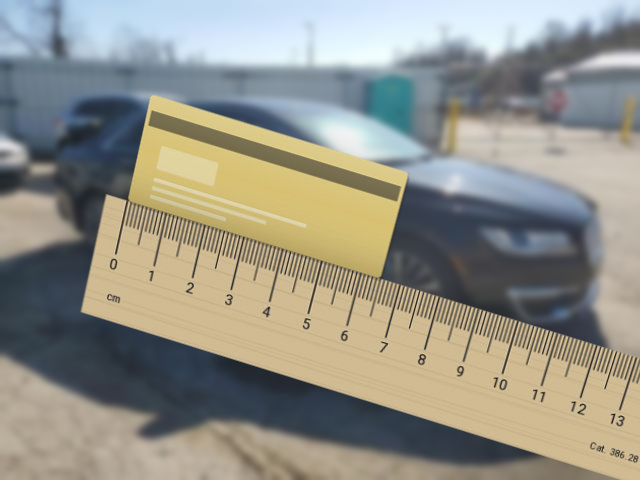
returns 6.5,cm
